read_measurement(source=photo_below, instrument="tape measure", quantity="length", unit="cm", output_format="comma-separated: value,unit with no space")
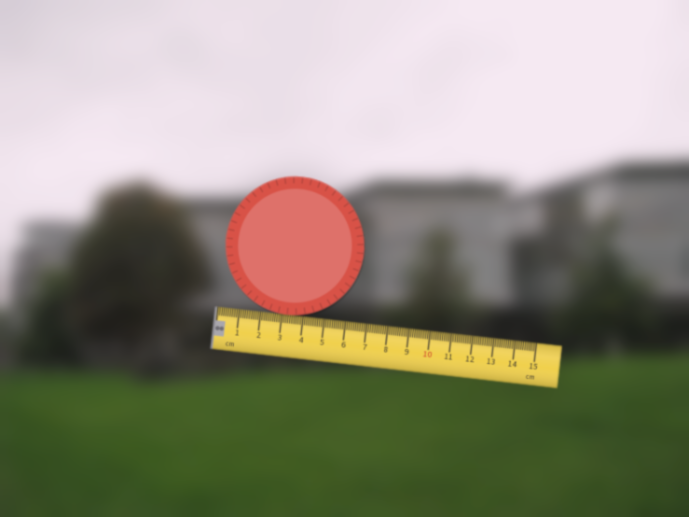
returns 6.5,cm
